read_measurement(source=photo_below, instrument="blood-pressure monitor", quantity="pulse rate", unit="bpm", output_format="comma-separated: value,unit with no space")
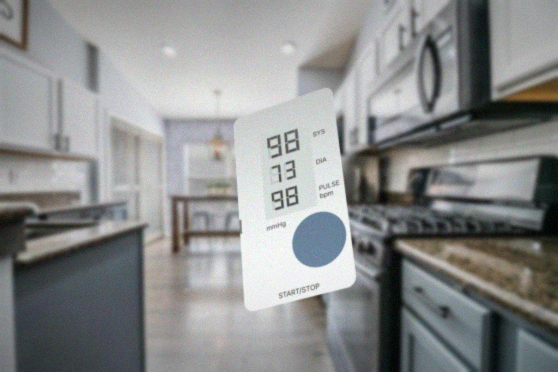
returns 98,bpm
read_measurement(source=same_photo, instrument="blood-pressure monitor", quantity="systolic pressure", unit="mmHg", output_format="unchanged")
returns 98,mmHg
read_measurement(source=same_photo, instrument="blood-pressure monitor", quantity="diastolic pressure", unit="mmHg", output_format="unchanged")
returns 73,mmHg
